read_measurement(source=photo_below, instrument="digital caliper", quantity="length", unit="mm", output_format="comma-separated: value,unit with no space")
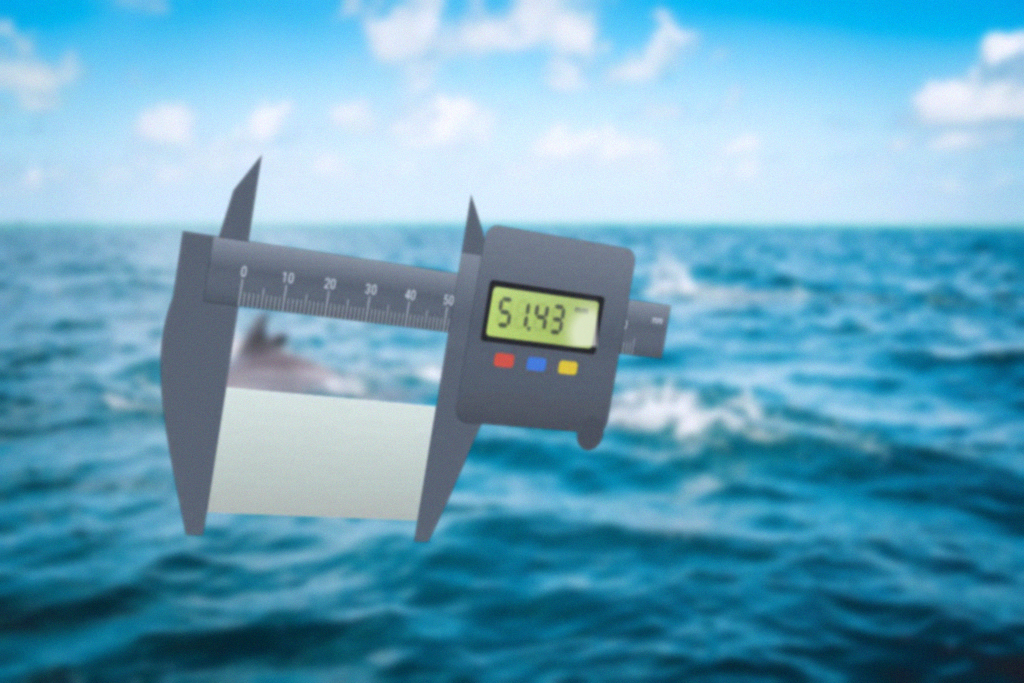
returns 51.43,mm
